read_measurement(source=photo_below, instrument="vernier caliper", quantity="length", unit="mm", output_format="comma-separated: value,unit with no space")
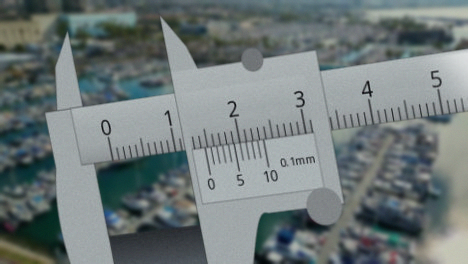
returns 14.6,mm
